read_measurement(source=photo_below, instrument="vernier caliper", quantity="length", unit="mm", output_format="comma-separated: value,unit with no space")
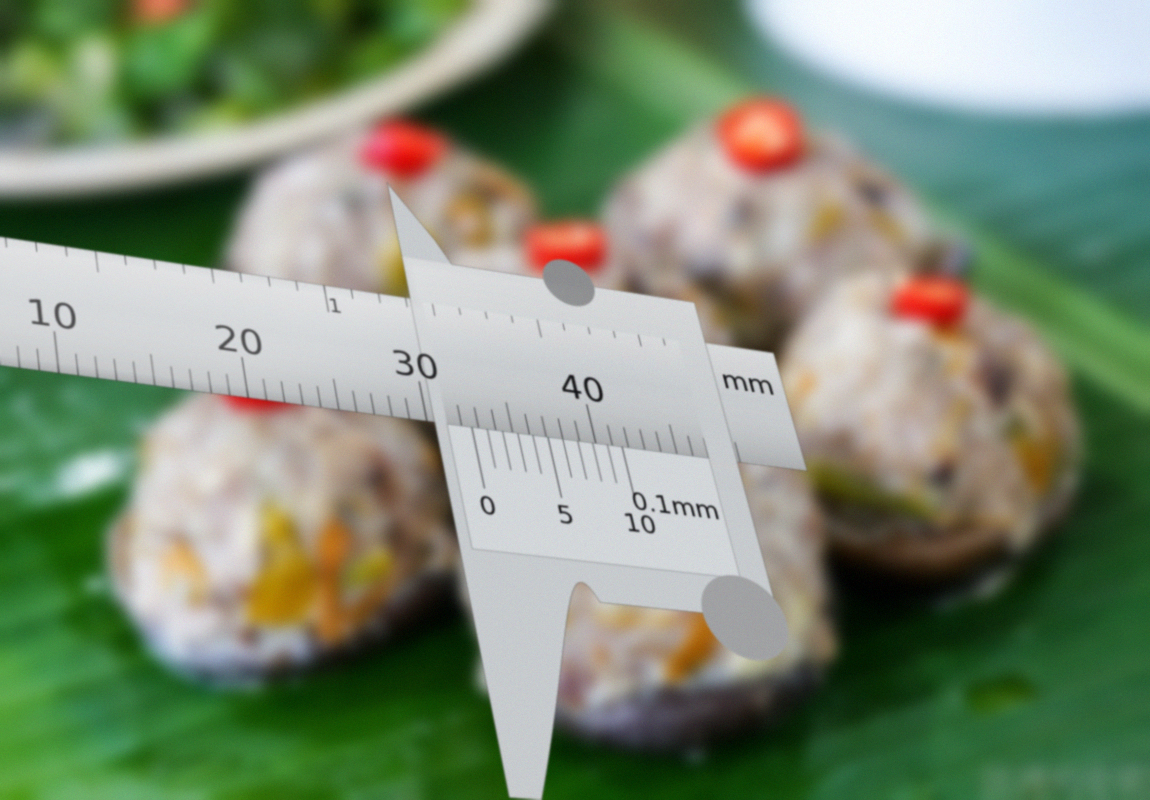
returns 32.6,mm
